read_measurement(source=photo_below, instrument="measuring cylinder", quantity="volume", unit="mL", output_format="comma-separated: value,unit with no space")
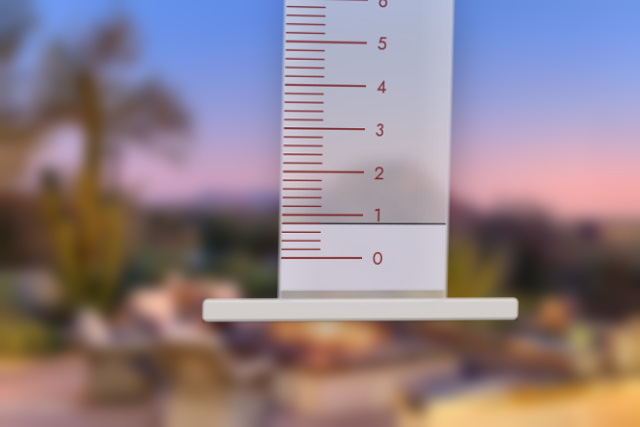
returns 0.8,mL
